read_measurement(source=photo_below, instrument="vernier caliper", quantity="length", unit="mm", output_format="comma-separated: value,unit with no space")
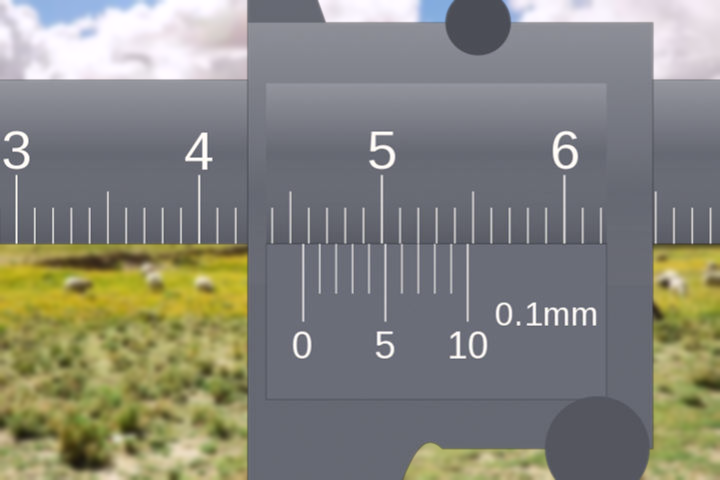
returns 45.7,mm
